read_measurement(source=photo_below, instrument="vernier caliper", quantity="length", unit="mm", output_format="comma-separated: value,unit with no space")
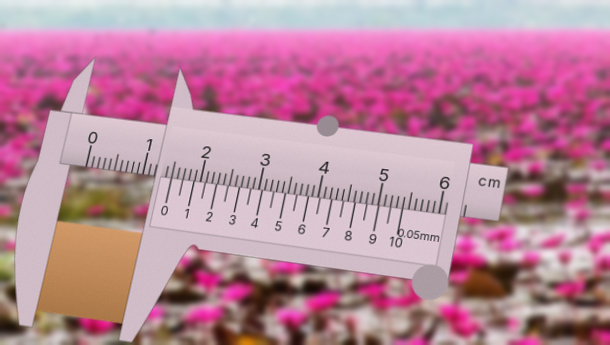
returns 15.0,mm
